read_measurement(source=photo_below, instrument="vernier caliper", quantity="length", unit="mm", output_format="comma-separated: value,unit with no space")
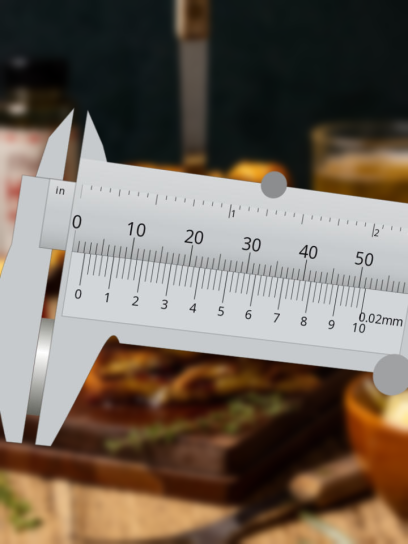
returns 2.2,mm
